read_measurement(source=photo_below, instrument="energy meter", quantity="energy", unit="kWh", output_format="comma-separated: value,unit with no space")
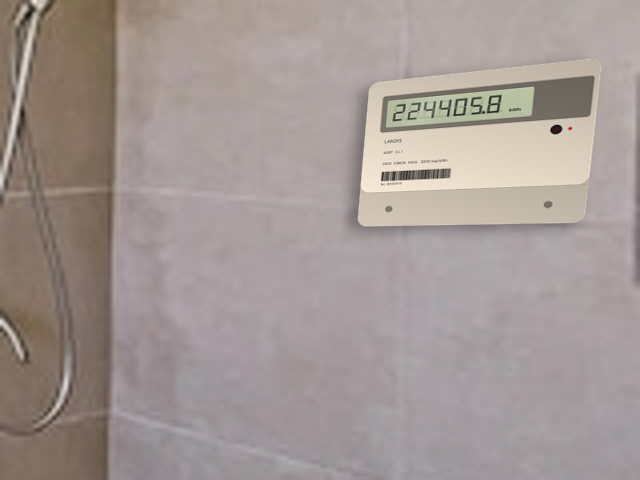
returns 224405.8,kWh
